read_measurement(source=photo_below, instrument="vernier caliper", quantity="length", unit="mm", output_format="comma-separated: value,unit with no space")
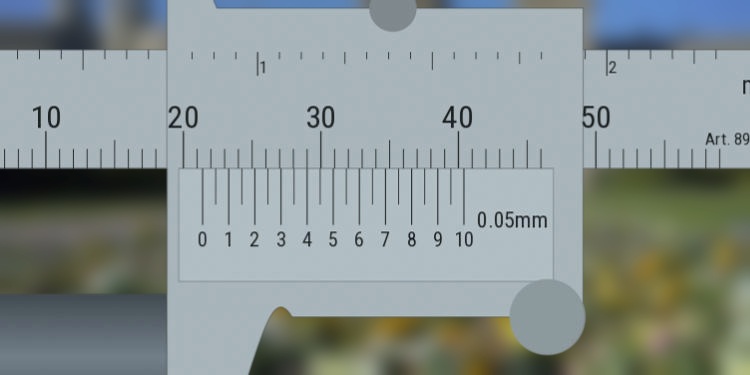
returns 21.4,mm
